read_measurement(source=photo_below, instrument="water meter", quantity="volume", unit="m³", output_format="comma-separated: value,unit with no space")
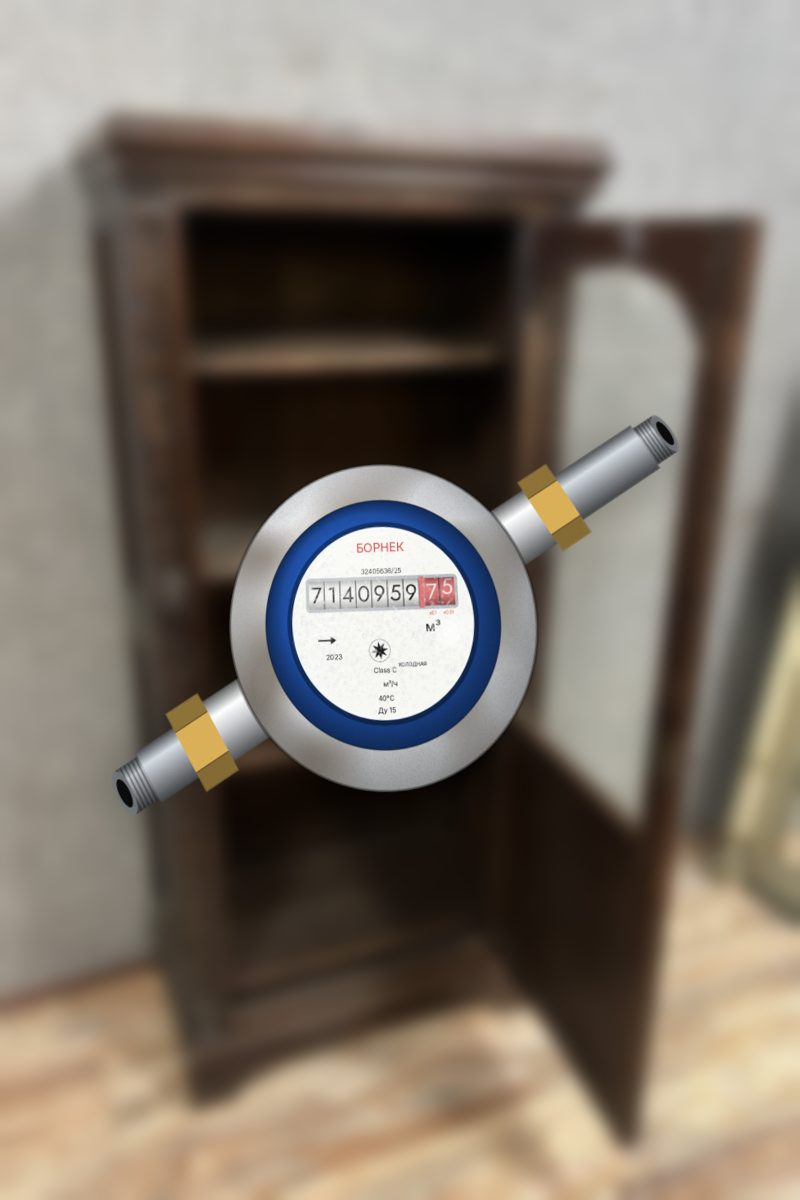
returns 7140959.75,m³
